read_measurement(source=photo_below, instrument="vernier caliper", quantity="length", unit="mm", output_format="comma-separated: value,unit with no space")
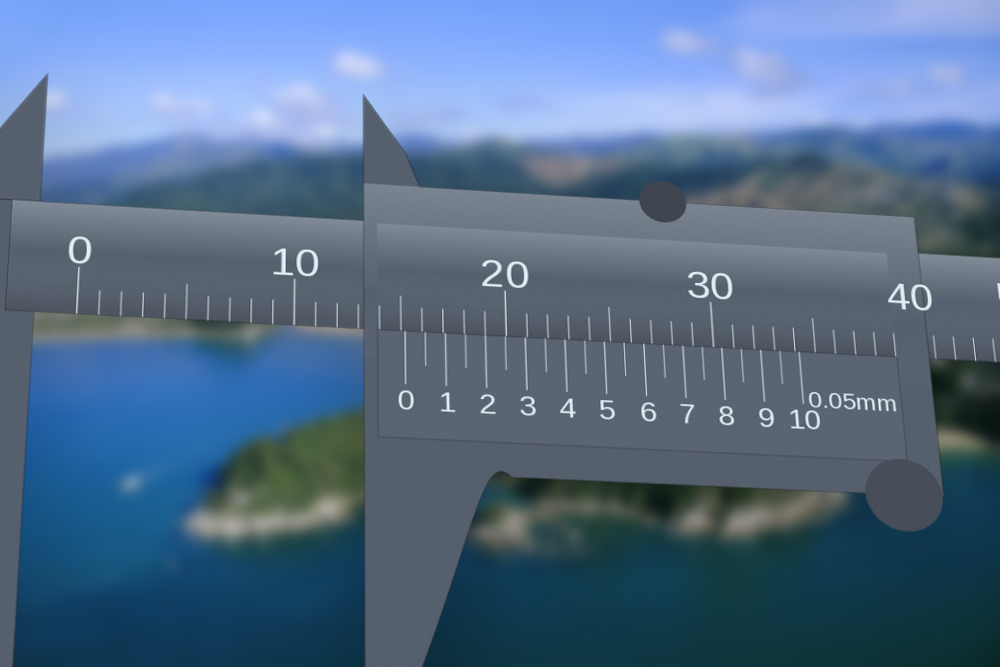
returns 15.2,mm
